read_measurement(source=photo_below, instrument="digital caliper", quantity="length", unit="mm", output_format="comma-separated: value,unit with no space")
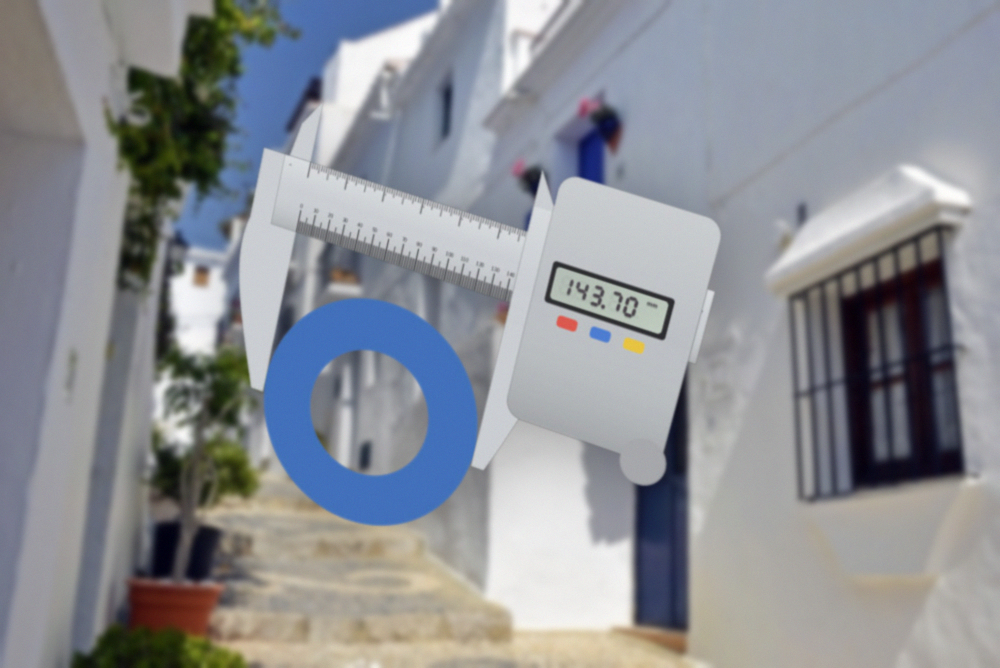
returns 143.70,mm
